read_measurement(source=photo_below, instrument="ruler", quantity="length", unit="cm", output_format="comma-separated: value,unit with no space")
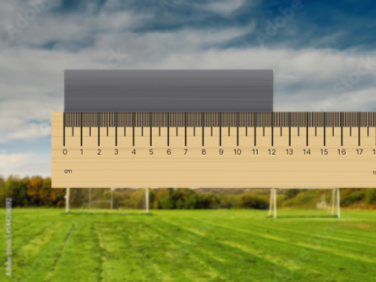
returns 12,cm
